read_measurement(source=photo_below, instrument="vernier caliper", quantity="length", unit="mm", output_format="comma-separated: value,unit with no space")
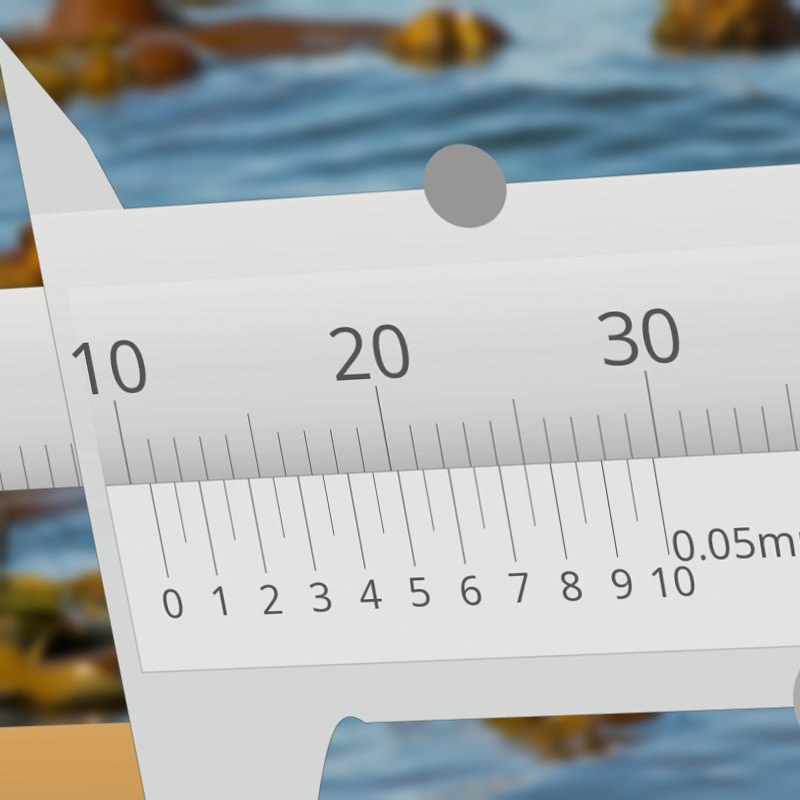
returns 10.75,mm
